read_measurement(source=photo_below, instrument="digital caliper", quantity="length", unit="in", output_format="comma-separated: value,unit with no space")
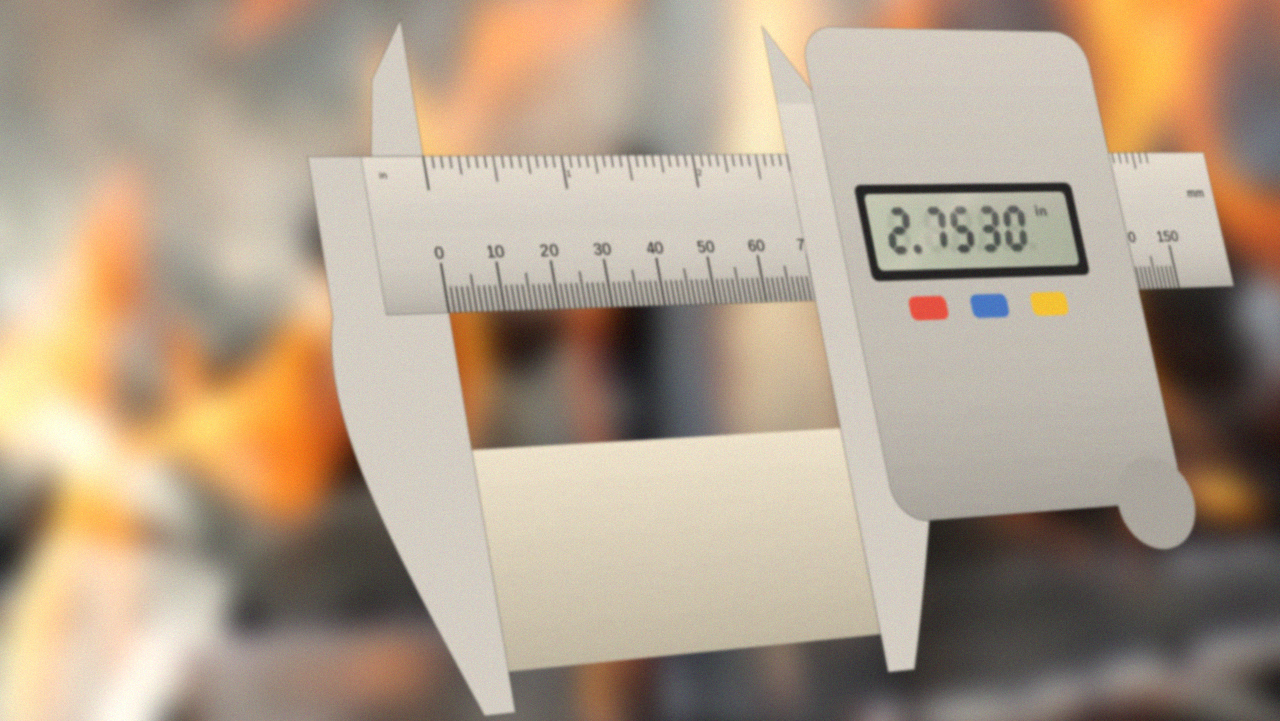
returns 2.7530,in
